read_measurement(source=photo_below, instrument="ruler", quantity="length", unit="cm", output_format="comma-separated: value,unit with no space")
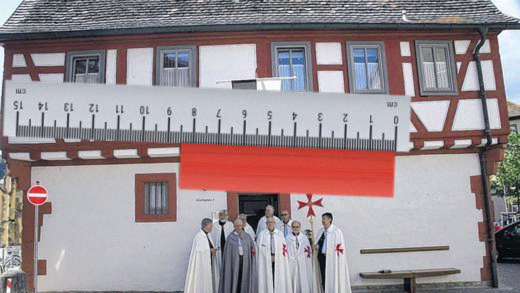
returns 8.5,cm
